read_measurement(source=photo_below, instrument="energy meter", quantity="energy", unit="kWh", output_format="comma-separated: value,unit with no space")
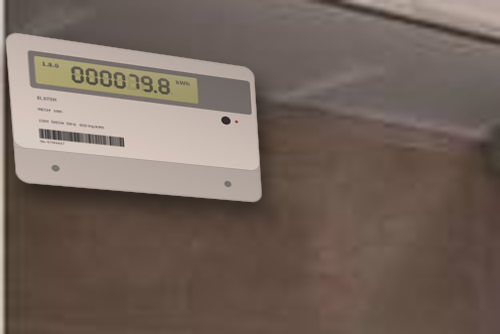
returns 79.8,kWh
